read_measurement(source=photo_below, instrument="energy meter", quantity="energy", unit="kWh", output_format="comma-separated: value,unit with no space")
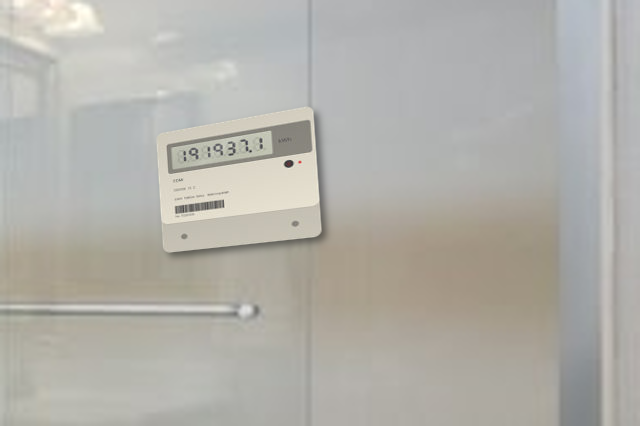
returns 191937.1,kWh
